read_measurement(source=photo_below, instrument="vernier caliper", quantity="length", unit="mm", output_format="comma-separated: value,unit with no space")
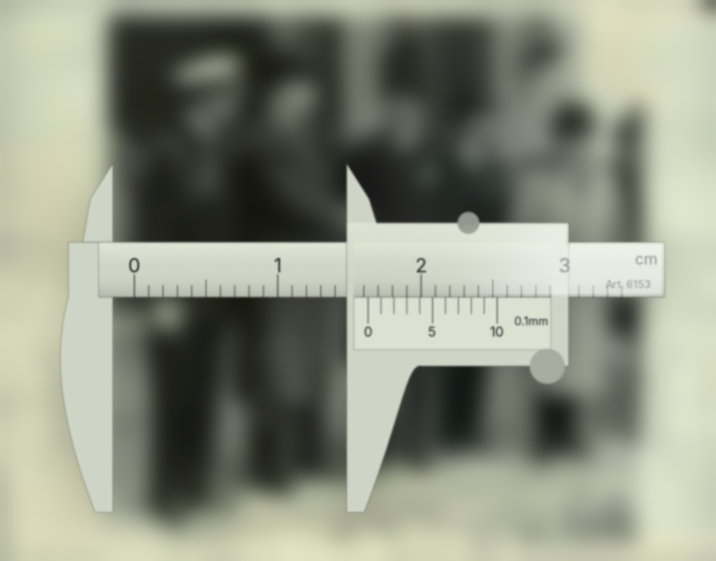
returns 16.3,mm
